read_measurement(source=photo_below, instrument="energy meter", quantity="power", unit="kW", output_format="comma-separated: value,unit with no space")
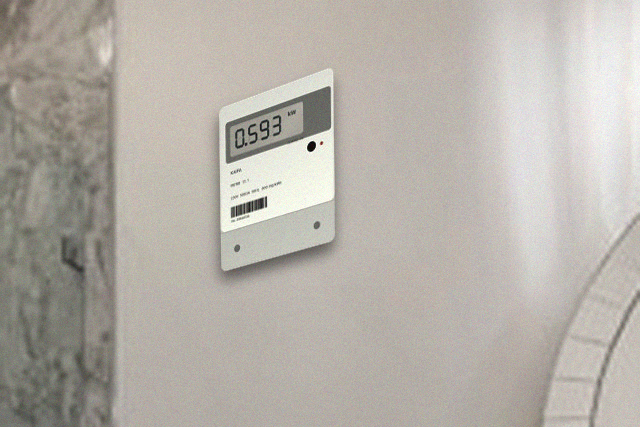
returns 0.593,kW
